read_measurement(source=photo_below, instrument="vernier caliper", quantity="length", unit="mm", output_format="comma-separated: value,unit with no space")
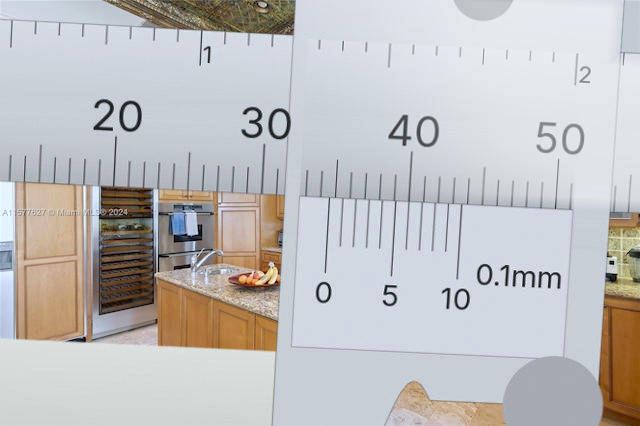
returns 34.6,mm
